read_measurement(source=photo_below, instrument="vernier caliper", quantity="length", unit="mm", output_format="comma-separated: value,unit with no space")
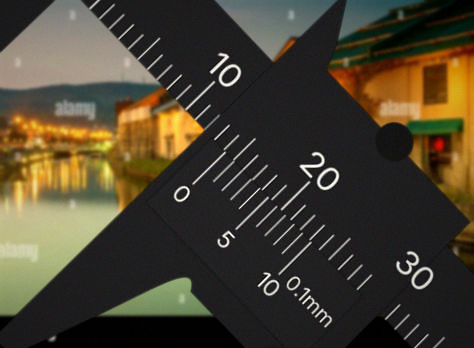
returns 14.2,mm
